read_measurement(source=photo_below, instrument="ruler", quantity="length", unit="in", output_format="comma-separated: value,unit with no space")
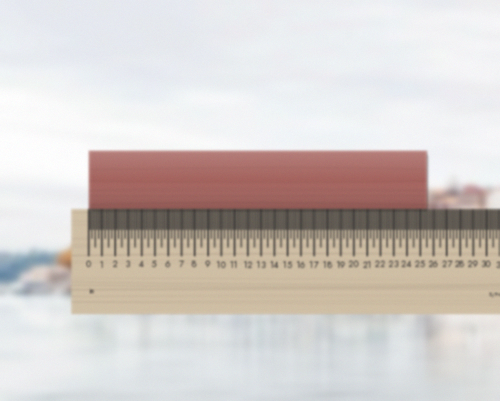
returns 25.5,in
